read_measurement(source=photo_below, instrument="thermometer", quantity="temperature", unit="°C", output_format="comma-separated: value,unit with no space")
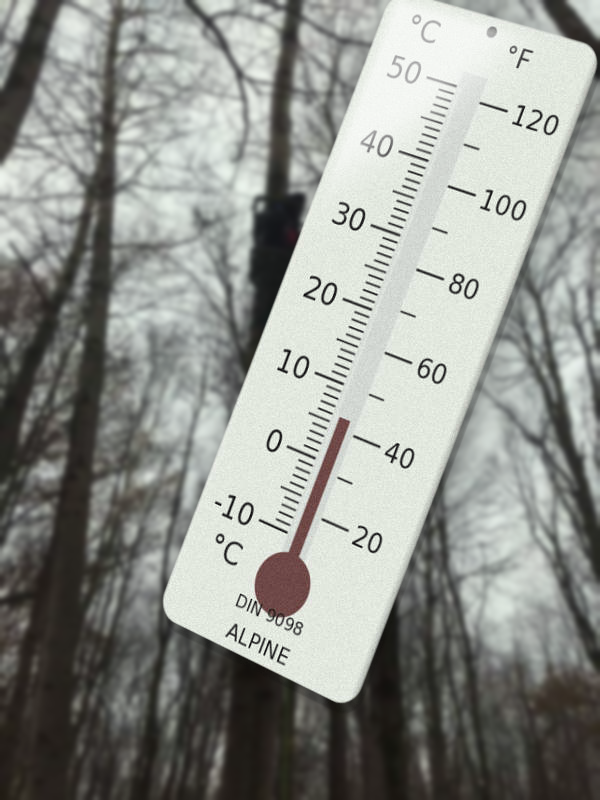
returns 6,°C
